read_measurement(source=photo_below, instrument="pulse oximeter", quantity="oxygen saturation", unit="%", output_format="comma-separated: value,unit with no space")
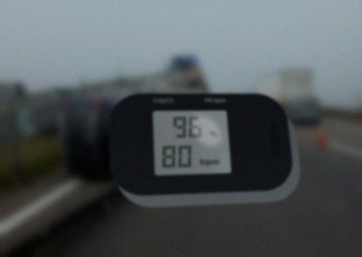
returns 96,%
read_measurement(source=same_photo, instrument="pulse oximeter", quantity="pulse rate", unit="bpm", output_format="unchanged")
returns 80,bpm
